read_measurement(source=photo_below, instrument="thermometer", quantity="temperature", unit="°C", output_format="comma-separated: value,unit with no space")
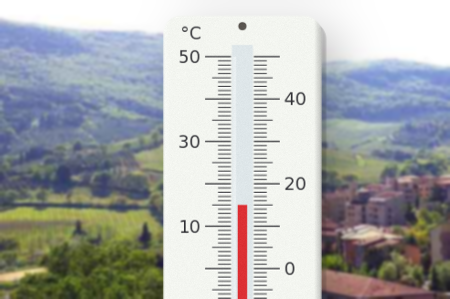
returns 15,°C
